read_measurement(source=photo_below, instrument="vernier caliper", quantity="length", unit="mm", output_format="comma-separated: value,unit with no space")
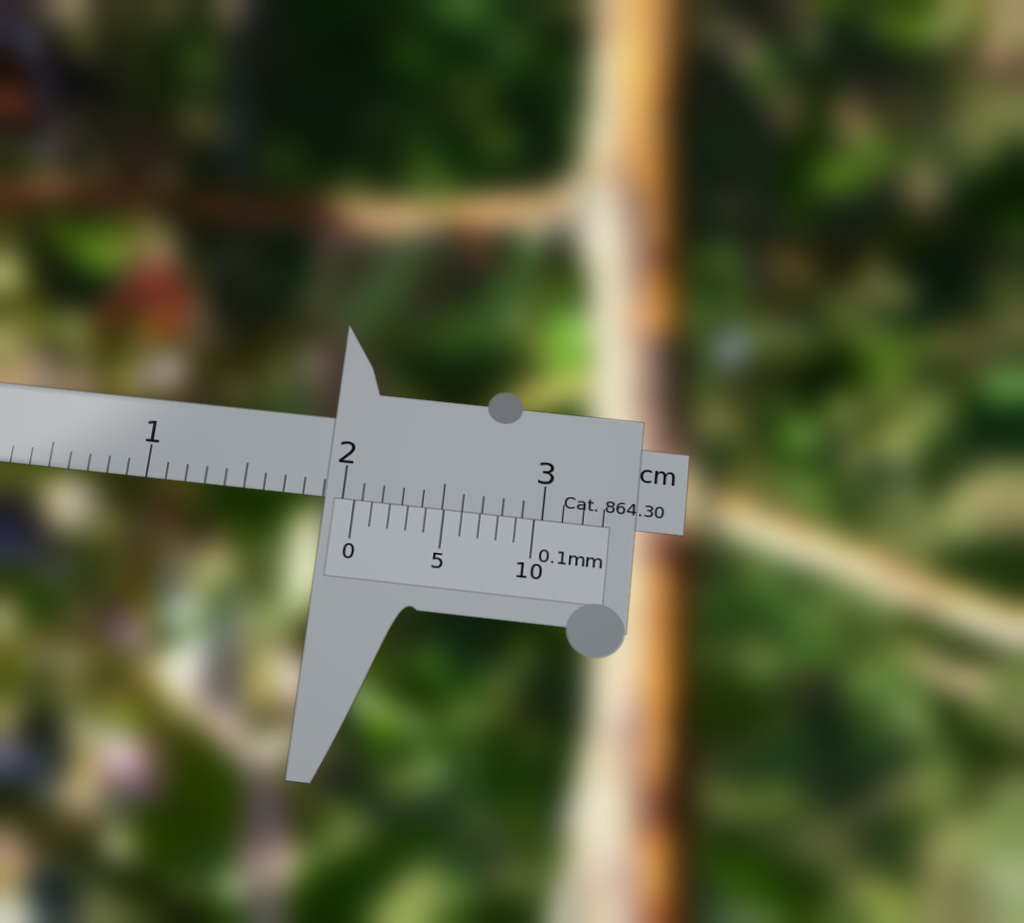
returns 20.6,mm
